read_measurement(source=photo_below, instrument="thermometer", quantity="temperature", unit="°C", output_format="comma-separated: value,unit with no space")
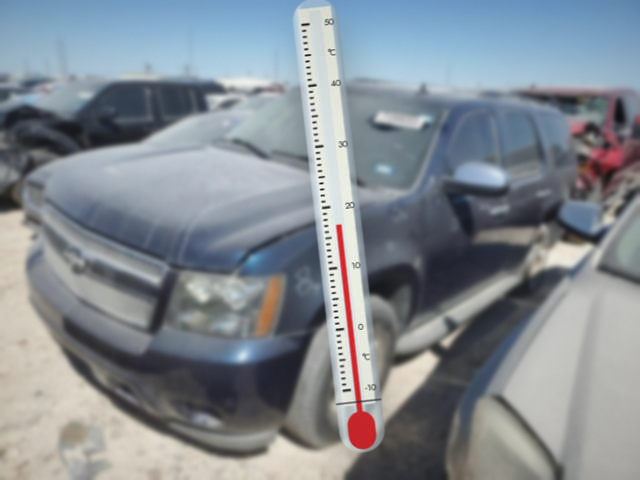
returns 17,°C
